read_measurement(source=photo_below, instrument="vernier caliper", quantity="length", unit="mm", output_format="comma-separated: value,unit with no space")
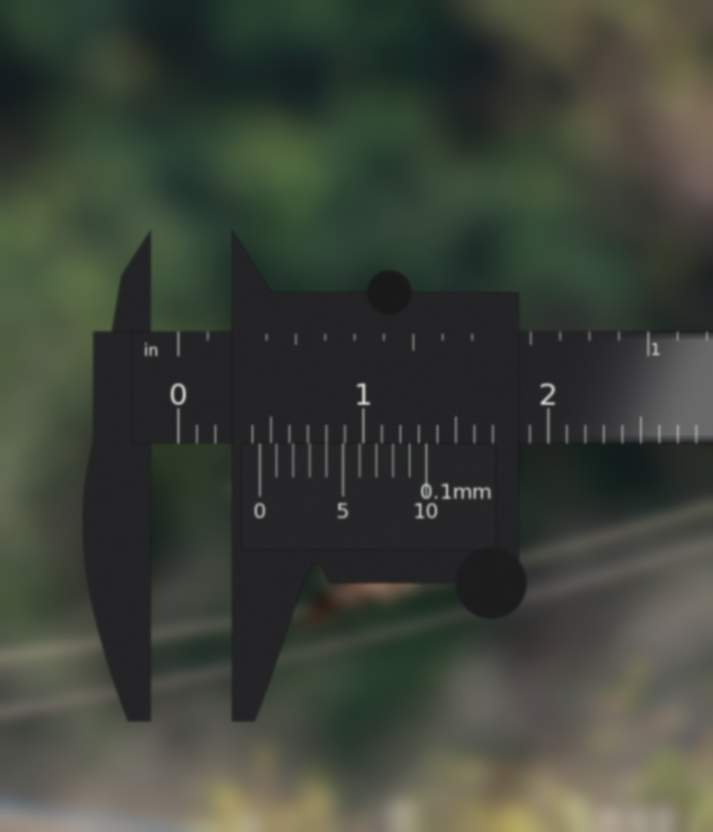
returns 4.4,mm
